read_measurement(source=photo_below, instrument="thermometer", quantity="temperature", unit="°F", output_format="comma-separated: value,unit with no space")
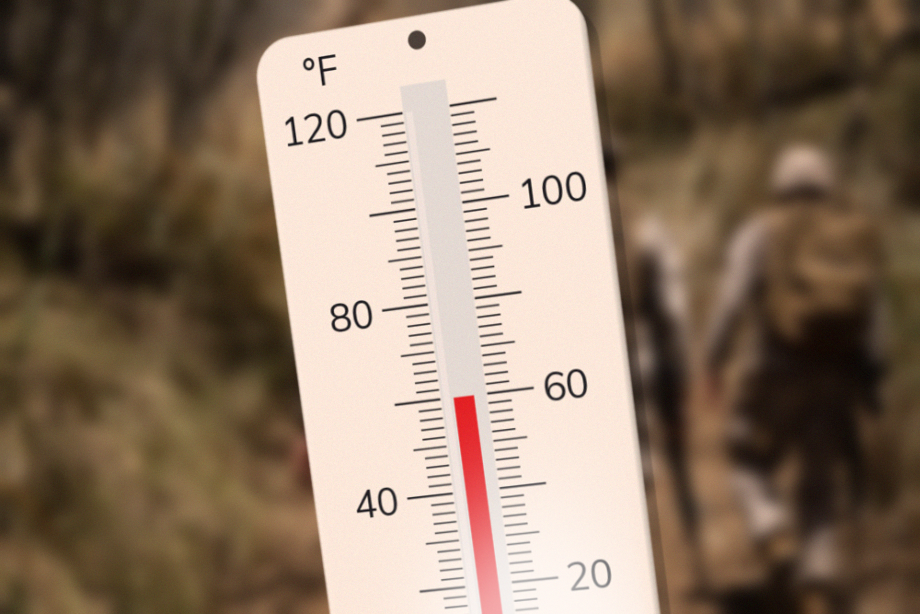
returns 60,°F
